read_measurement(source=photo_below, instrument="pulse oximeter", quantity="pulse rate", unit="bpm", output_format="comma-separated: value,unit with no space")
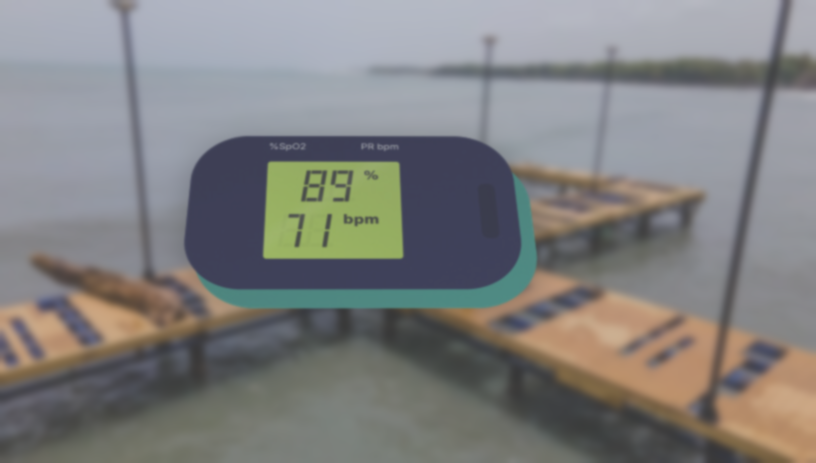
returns 71,bpm
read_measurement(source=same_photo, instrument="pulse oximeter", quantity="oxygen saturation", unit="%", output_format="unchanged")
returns 89,%
